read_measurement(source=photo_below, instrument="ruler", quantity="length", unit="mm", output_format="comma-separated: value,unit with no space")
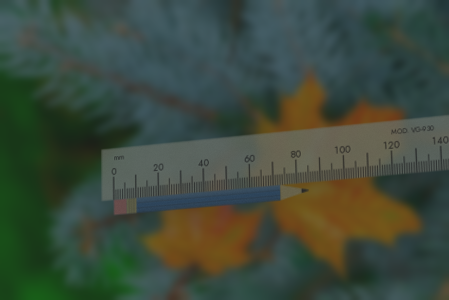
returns 85,mm
